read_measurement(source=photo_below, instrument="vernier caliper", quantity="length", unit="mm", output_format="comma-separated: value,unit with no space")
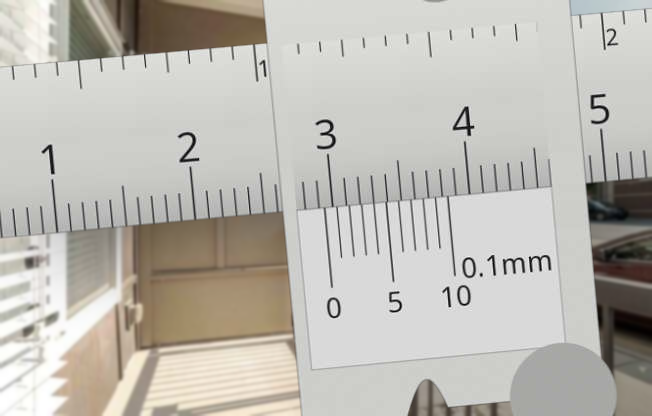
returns 29.4,mm
